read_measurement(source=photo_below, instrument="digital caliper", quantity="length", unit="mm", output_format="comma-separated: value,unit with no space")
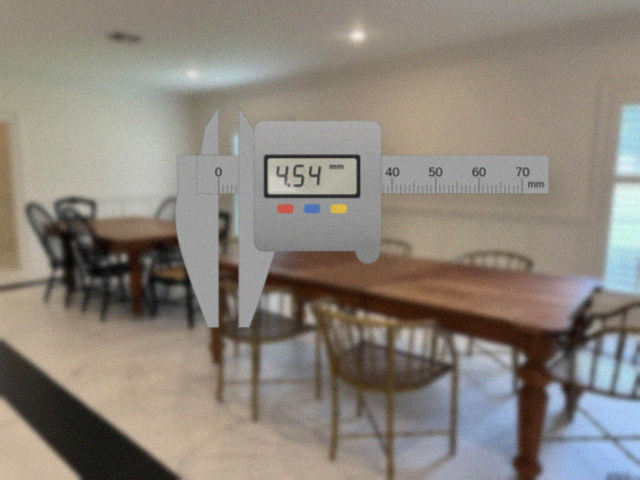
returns 4.54,mm
